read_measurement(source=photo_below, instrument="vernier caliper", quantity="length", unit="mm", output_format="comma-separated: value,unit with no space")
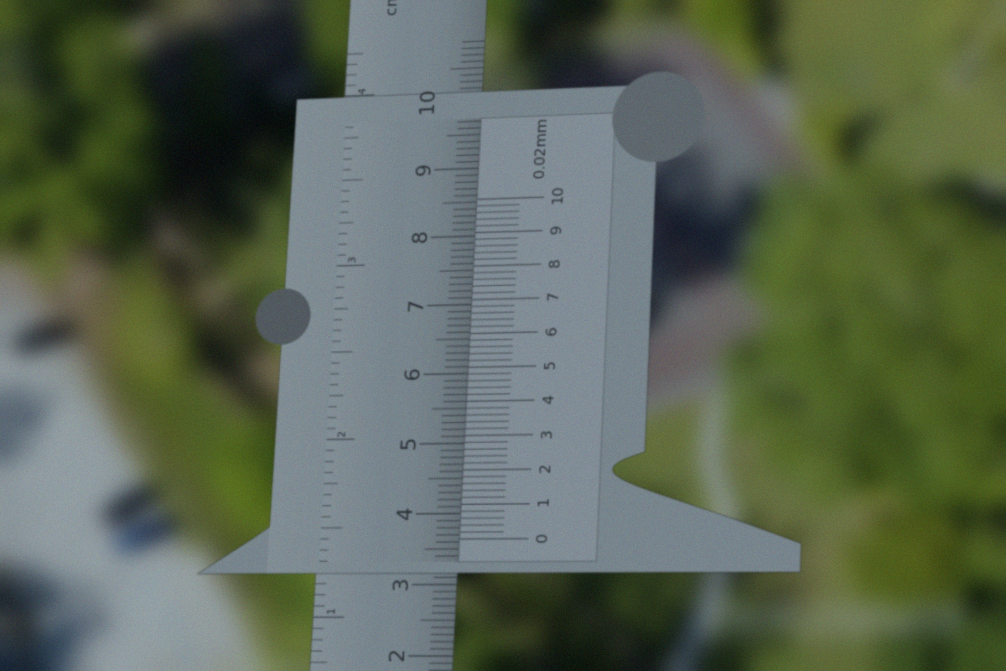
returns 36.4,mm
